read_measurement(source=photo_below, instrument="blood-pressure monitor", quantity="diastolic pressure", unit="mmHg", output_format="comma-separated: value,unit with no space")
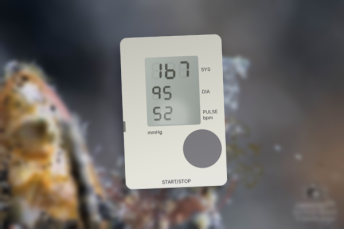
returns 95,mmHg
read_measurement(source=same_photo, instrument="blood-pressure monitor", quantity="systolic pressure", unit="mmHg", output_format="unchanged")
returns 167,mmHg
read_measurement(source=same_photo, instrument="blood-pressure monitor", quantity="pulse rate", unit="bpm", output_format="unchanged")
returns 52,bpm
